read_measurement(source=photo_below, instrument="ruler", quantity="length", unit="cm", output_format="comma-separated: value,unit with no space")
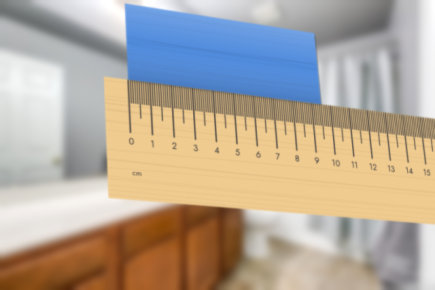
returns 9.5,cm
